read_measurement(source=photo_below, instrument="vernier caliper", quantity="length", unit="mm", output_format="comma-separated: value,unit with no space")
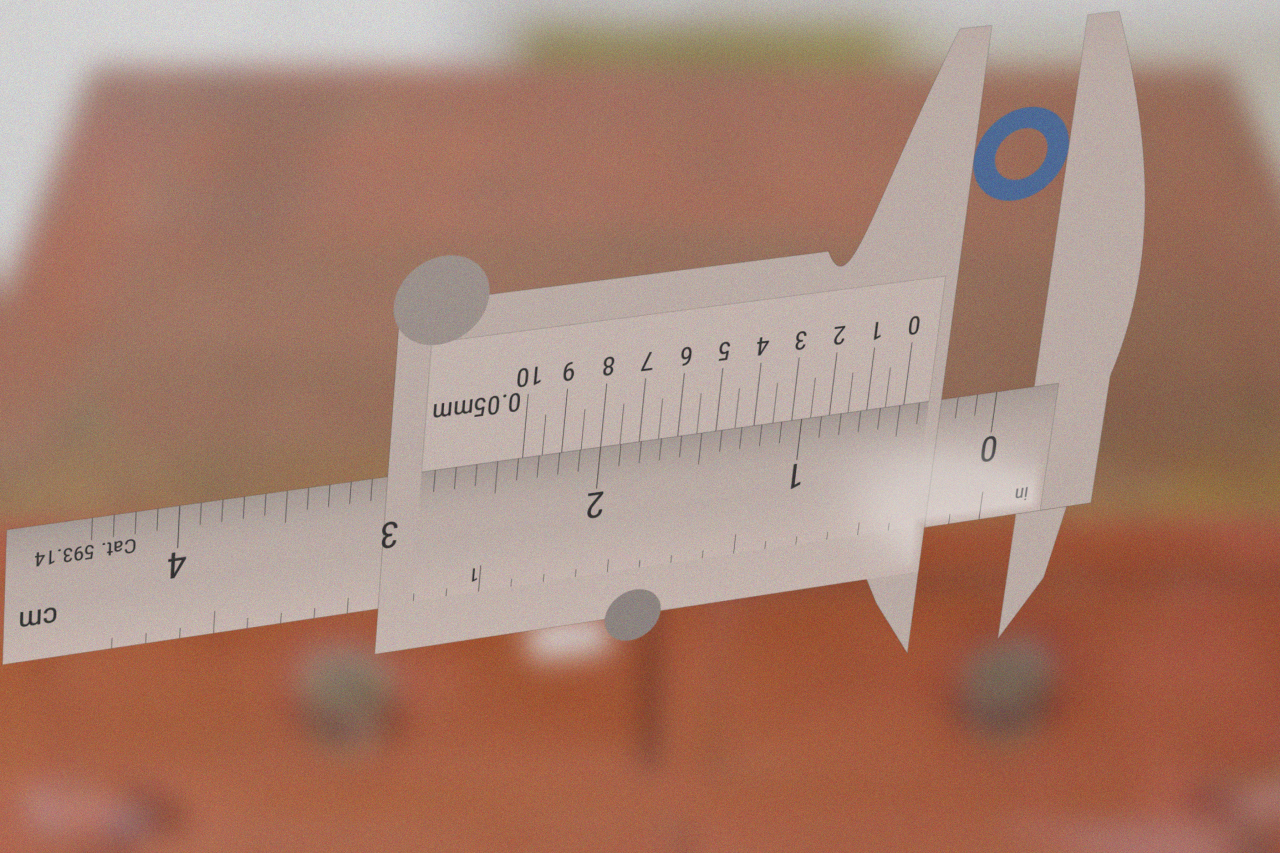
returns 4.8,mm
